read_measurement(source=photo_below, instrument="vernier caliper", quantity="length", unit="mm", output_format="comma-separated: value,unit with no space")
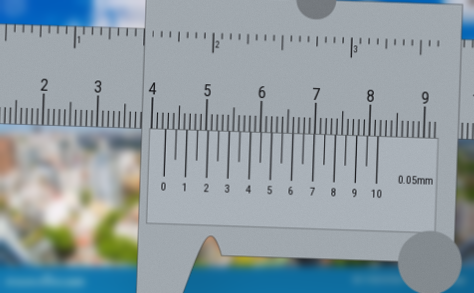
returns 42.6,mm
